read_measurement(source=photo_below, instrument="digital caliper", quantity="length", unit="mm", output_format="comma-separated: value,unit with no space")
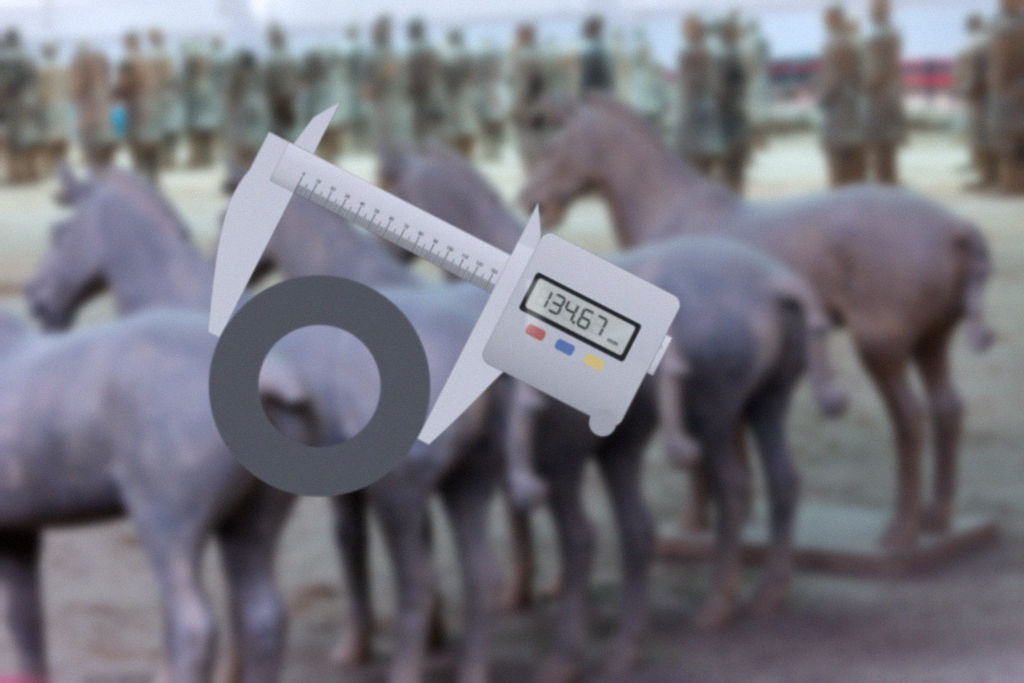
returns 134.67,mm
